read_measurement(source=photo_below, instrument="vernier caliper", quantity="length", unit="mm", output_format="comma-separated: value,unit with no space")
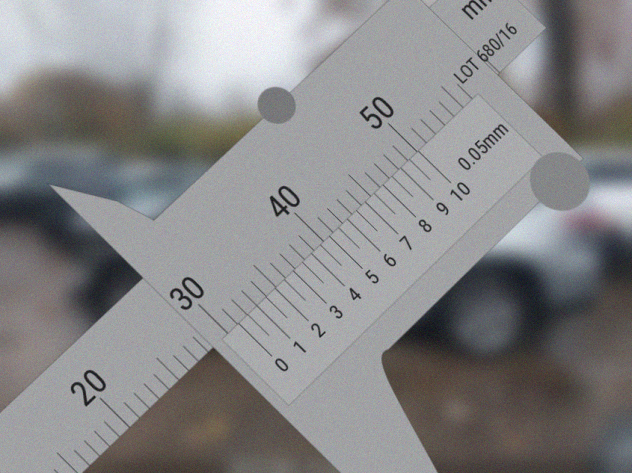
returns 31.1,mm
